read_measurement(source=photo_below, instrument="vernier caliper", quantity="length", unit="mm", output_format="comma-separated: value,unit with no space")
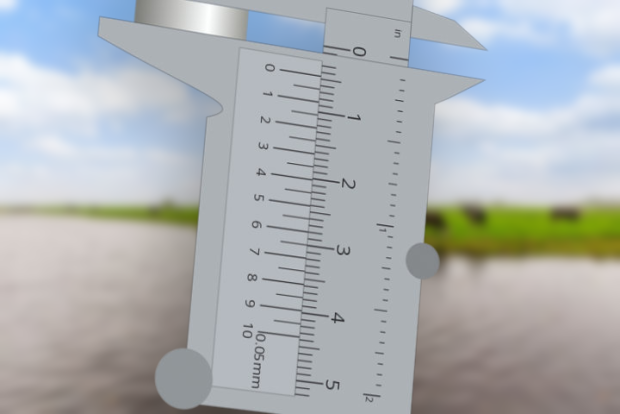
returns 4.6,mm
